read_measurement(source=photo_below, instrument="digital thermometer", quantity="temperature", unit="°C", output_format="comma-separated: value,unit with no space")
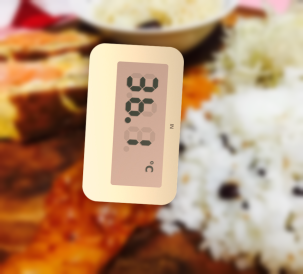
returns 36.1,°C
